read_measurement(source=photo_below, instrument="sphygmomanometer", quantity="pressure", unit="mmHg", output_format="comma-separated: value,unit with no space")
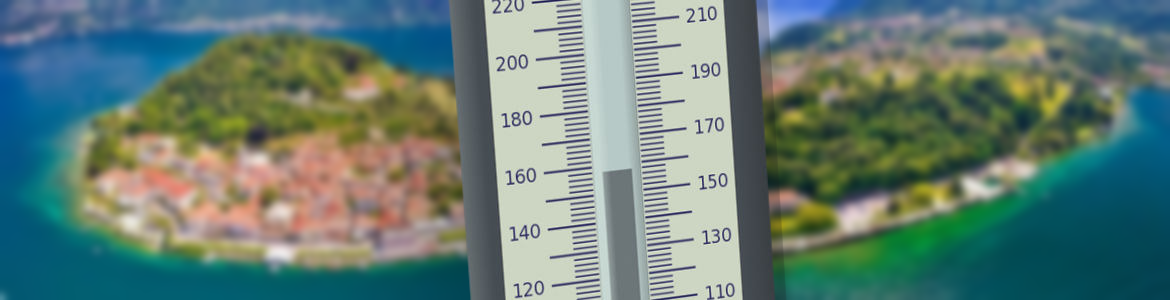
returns 158,mmHg
